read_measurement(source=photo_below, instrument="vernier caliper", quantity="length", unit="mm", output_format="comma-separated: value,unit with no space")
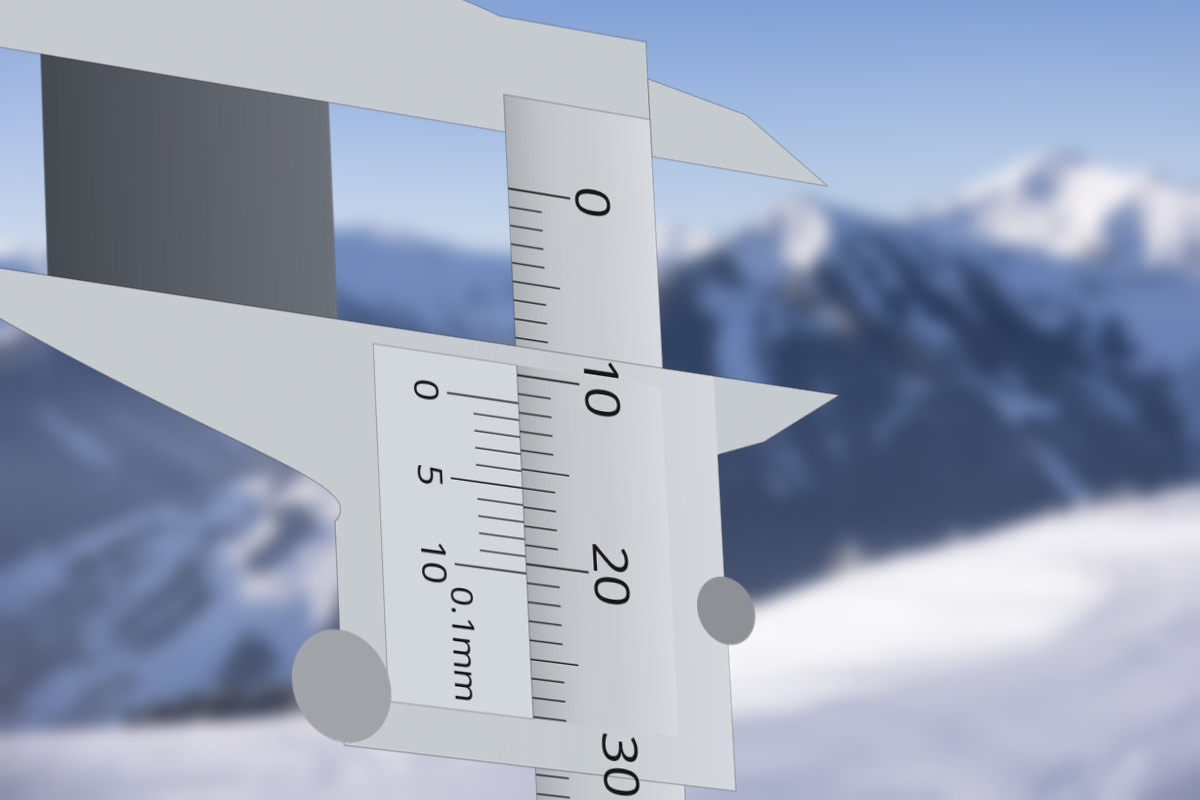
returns 11.5,mm
